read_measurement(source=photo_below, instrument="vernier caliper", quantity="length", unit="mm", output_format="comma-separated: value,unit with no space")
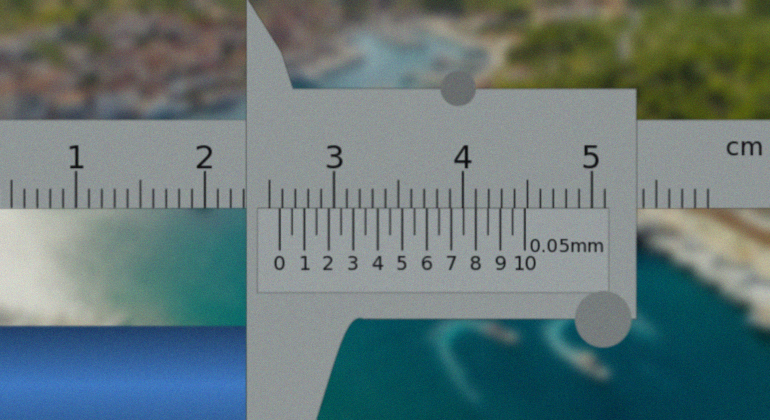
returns 25.8,mm
